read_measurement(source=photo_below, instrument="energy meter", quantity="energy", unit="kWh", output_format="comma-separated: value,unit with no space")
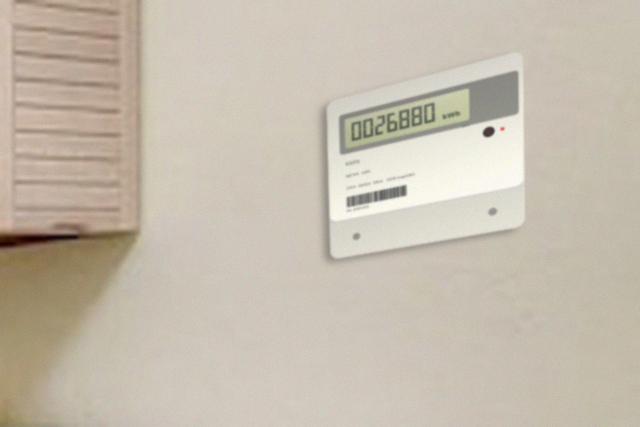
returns 26880,kWh
